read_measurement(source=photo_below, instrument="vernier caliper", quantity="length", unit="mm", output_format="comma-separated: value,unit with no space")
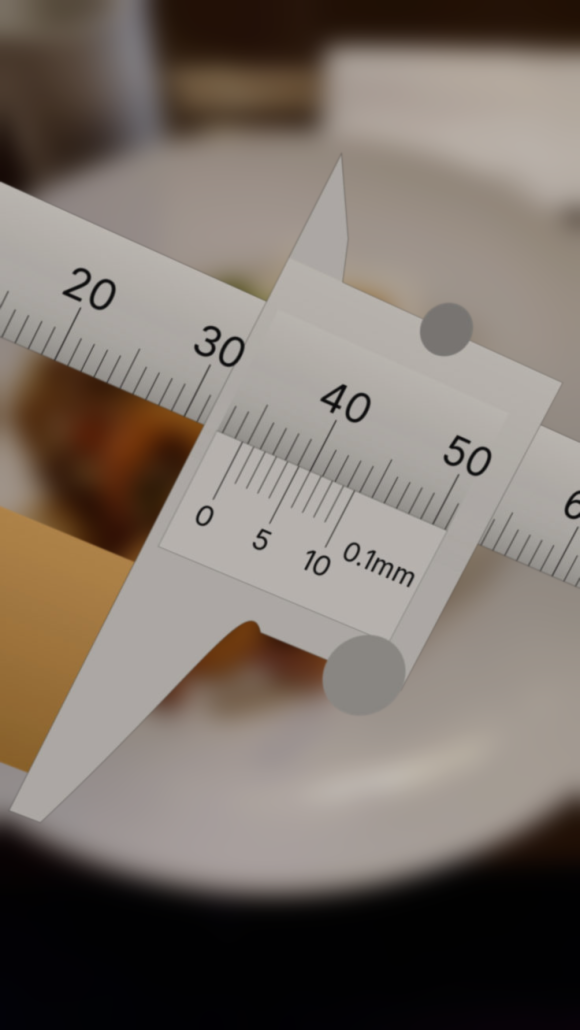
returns 34.6,mm
